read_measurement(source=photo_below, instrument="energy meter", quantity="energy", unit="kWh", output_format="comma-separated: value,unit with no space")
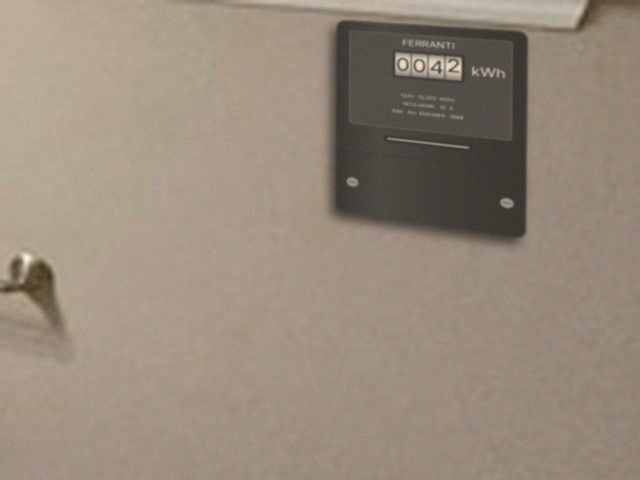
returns 42,kWh
